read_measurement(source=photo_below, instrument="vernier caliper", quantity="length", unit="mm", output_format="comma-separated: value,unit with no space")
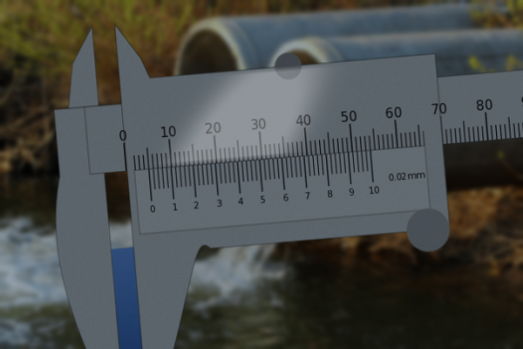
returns 5.0,mm
